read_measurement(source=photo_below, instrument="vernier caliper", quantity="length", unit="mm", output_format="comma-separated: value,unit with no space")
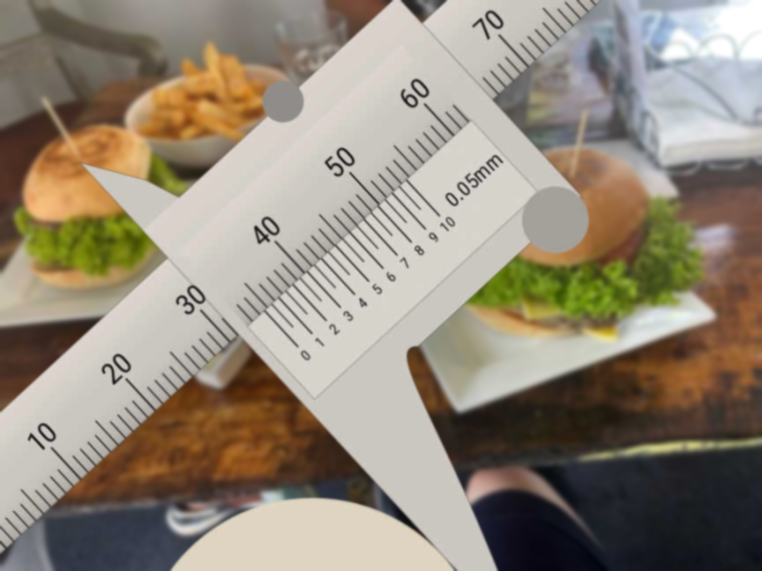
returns 34.6,mm
